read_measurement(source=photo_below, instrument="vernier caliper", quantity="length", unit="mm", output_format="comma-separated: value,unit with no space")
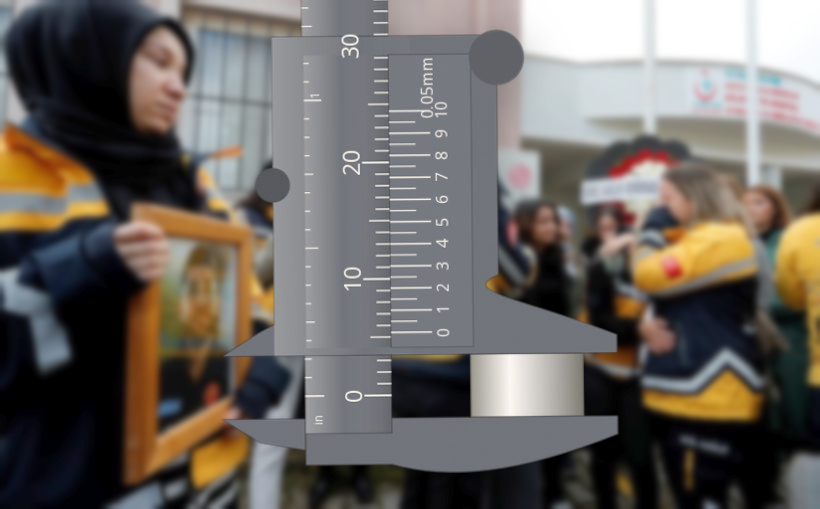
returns 5.4,mm
